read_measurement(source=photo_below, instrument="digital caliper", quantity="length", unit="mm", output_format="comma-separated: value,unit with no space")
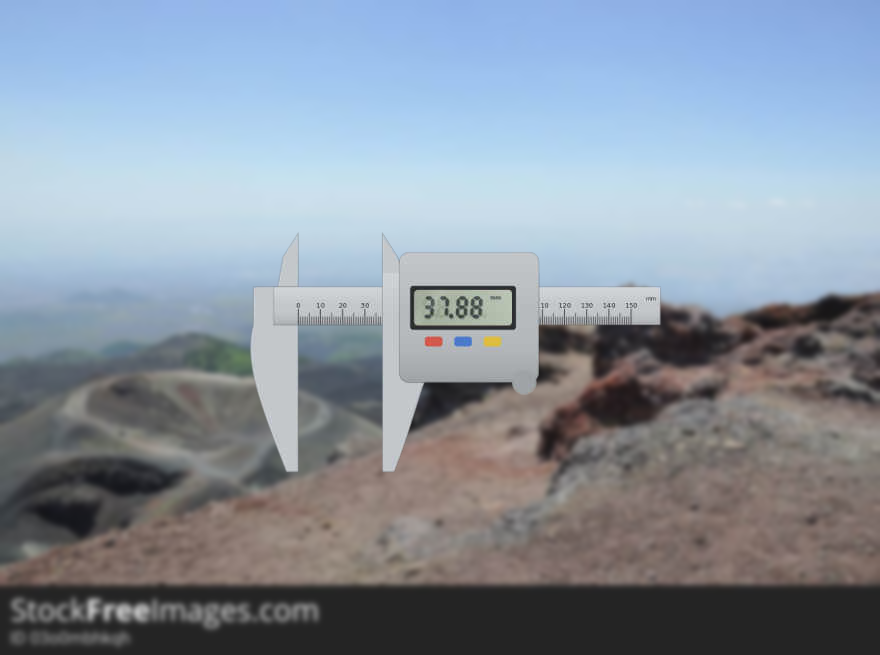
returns 37.88,mm
